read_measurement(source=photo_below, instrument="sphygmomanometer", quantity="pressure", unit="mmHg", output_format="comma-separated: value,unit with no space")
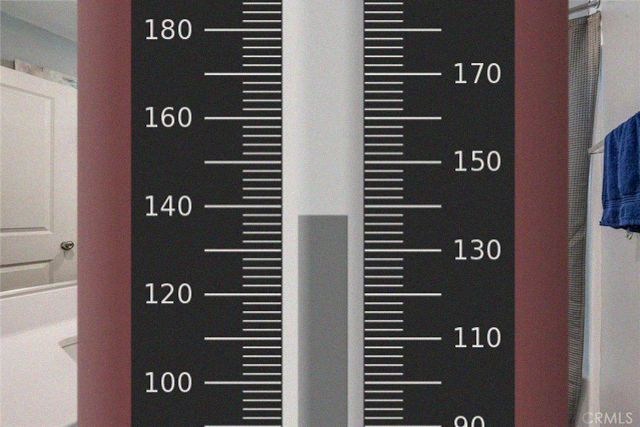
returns 138,mmHg
